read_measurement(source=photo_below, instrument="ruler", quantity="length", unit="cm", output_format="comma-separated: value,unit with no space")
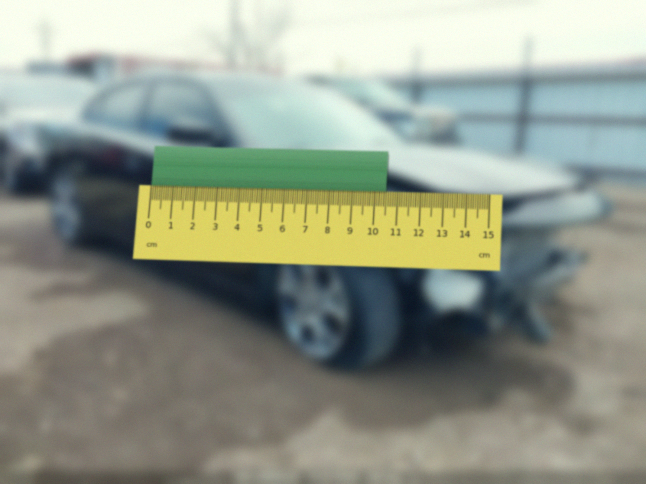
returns 10.5,cm
